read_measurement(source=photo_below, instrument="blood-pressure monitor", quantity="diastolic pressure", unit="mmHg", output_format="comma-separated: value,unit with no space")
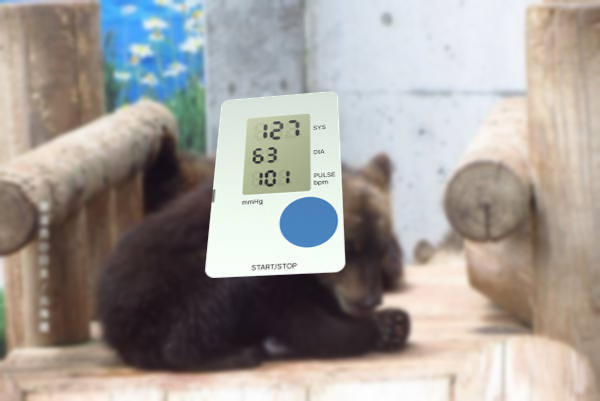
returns 63,mmHg
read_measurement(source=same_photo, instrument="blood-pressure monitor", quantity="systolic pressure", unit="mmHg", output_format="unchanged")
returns 127,mmHg
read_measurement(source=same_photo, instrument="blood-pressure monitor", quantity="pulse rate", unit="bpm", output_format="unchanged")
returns 101,bpm
